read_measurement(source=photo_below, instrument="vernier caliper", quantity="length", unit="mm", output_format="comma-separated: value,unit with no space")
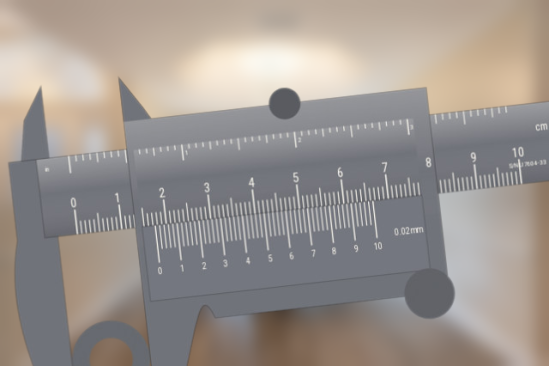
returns 17.5,mm
